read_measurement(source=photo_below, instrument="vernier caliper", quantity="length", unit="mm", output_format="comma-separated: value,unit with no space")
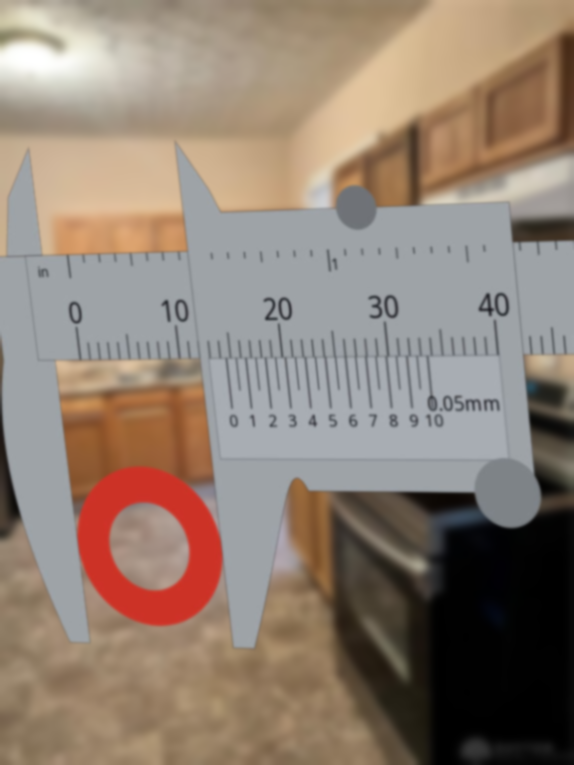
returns 14.6,mm
